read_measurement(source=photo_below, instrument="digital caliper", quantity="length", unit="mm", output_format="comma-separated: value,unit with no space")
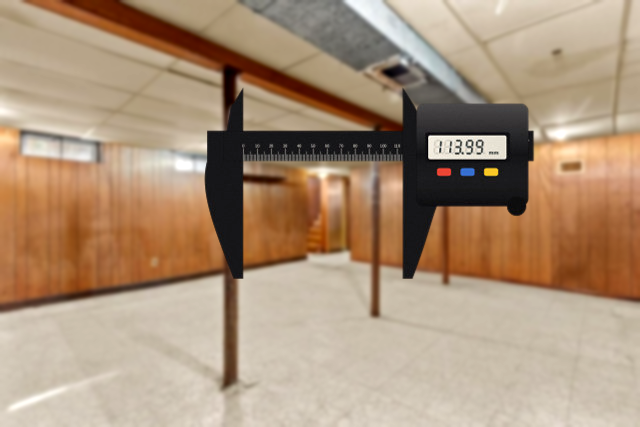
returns 113.99,mm
